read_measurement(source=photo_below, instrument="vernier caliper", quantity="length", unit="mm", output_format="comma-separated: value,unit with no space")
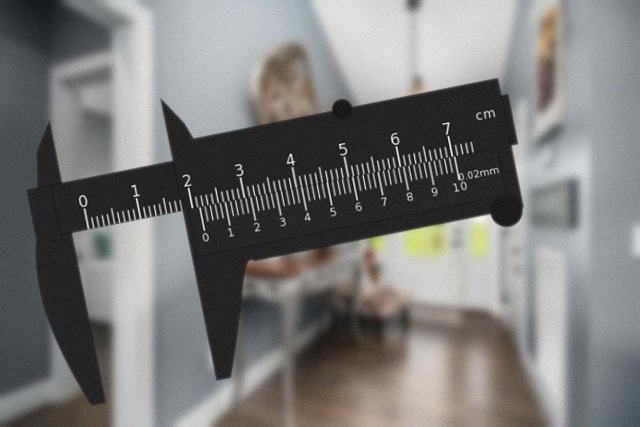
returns 21.4,mm
